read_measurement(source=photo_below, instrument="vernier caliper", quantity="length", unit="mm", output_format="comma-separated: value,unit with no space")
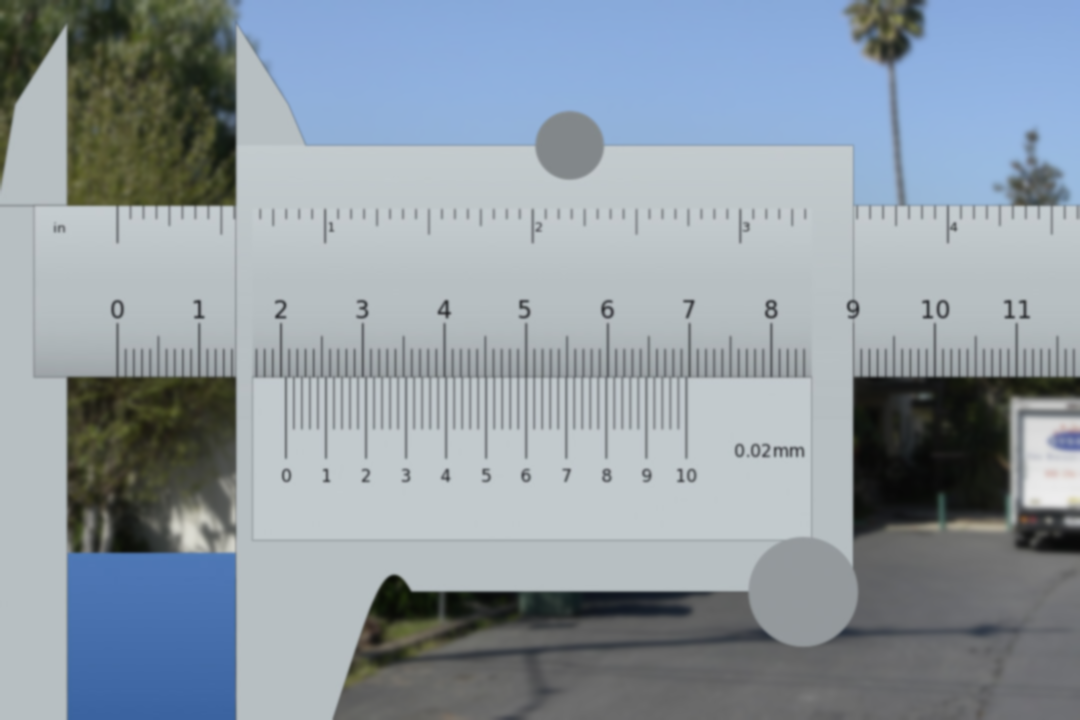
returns 20.6,mm
